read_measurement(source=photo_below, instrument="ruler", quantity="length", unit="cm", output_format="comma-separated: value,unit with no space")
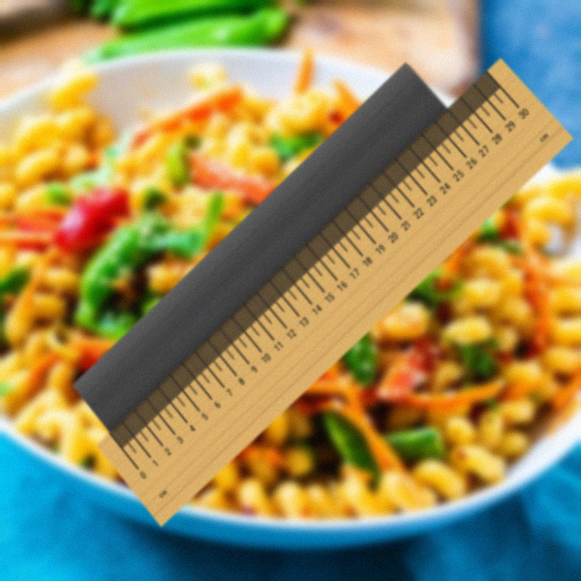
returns 27,cm
